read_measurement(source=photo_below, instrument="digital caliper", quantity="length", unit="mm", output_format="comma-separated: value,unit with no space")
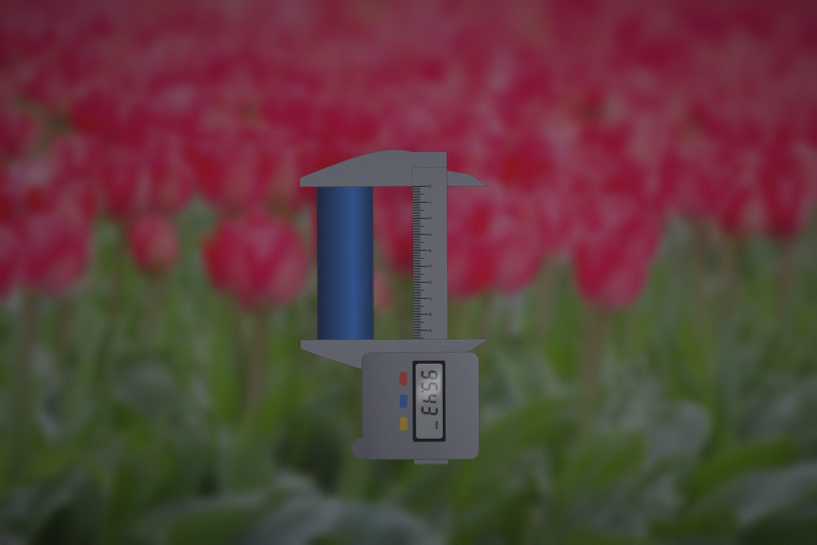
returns 95.43,mm
